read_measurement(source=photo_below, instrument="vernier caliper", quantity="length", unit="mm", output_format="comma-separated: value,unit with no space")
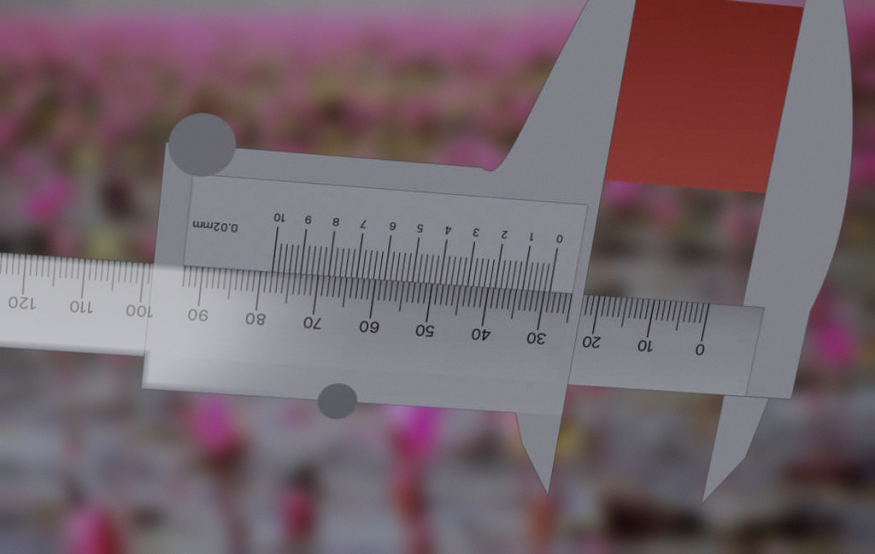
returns 29.0,mm
